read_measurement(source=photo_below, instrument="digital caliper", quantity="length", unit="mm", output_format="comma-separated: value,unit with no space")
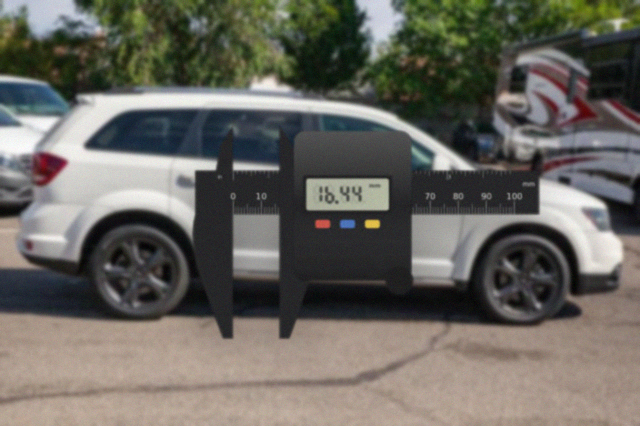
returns 16.44,mm
